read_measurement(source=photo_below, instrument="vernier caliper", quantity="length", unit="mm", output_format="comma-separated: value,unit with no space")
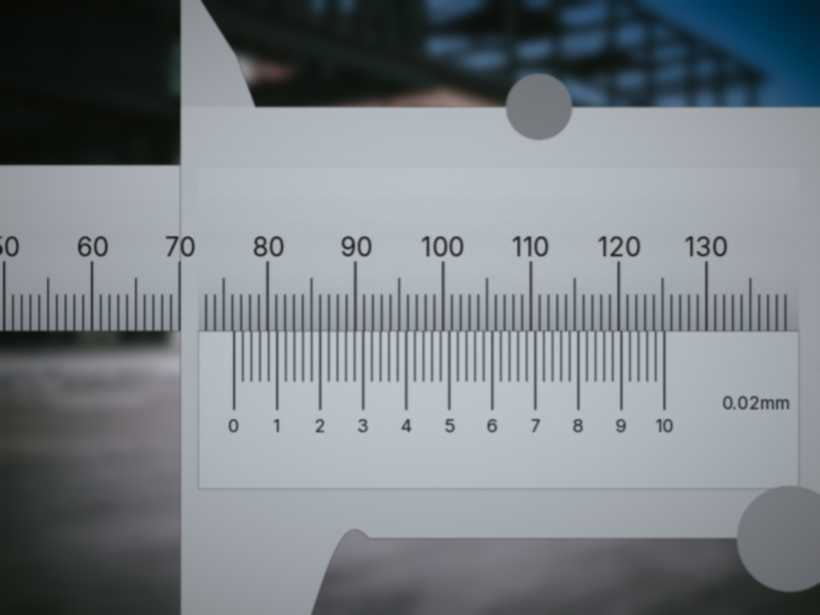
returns 76.2,mm
